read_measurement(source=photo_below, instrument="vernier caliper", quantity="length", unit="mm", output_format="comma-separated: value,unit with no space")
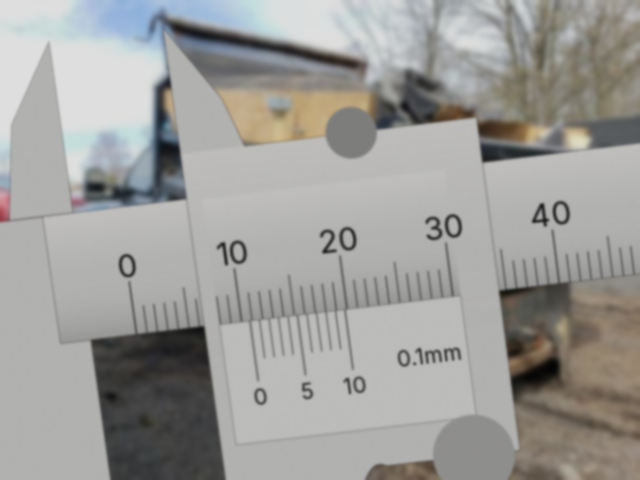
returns 10.8,mm
